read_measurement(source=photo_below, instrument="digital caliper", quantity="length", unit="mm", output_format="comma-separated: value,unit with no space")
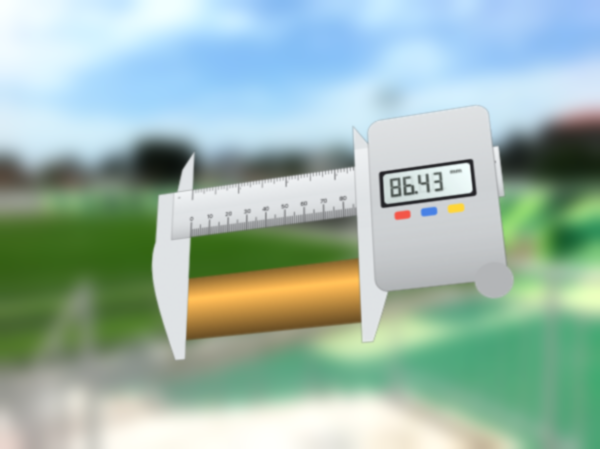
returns 86.43,mm
